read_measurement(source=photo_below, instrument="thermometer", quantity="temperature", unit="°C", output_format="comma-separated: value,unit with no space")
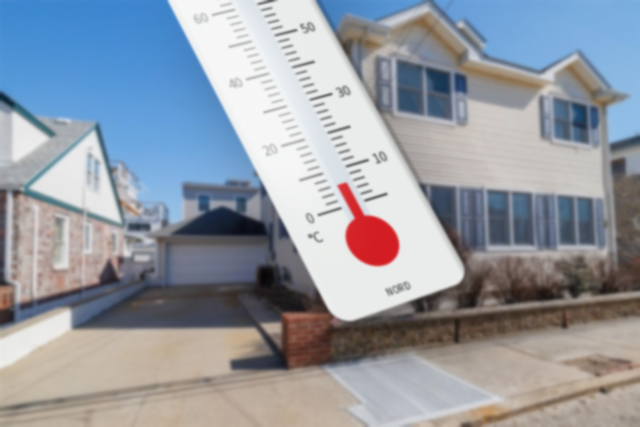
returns 6,°C
